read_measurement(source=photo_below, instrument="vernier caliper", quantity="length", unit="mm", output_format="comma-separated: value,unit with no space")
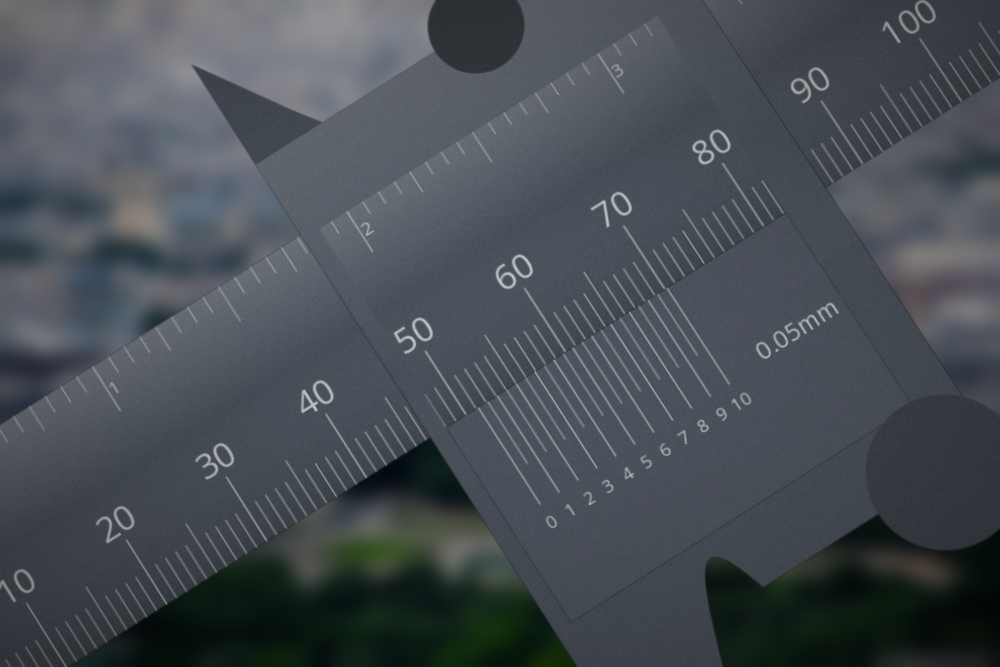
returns 51.2,mm
